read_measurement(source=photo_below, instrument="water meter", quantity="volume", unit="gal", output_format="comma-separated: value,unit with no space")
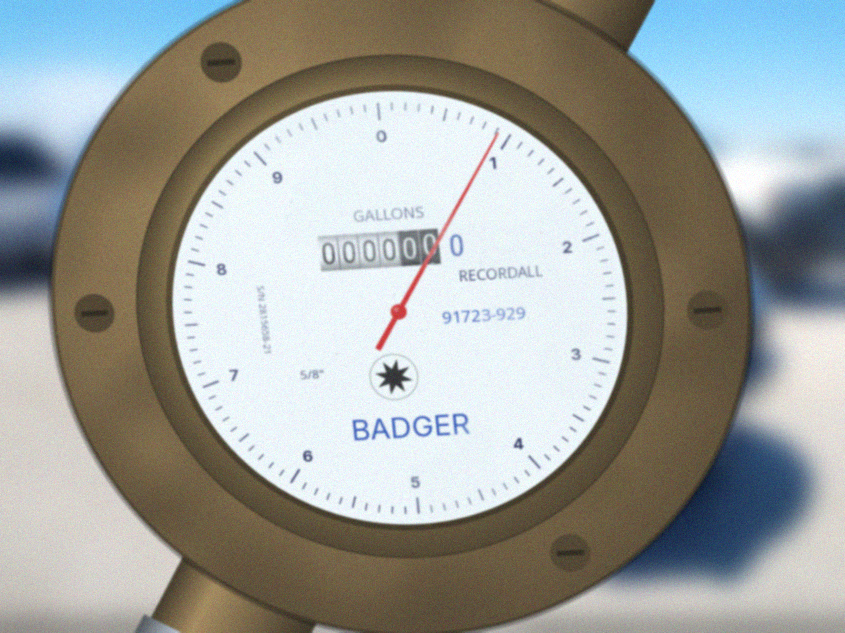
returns 0.9,gal
